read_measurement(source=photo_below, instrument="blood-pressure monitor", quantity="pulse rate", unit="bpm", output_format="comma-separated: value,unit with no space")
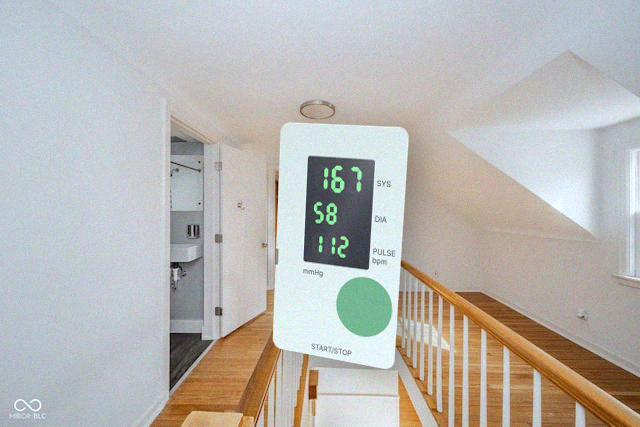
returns 112,bpm
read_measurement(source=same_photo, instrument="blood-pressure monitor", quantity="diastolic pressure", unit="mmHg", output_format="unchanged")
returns 58,mmHg
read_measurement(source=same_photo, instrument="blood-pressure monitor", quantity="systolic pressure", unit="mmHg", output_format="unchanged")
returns 167,mmHg
